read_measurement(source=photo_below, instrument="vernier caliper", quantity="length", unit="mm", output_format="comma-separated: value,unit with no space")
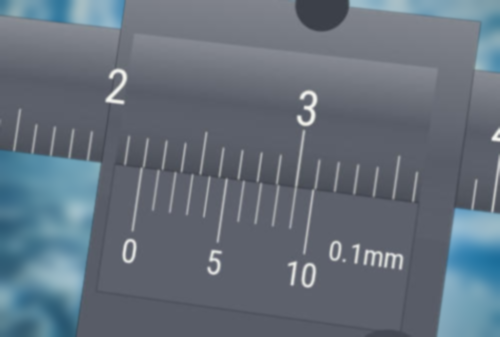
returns 21.9,mm
